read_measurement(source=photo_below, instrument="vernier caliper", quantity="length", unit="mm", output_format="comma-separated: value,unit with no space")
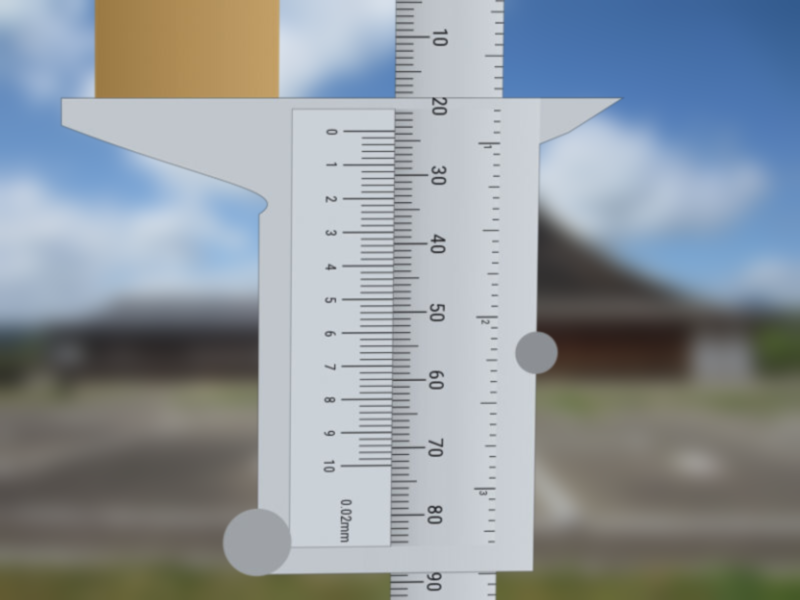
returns 23.6,mm
